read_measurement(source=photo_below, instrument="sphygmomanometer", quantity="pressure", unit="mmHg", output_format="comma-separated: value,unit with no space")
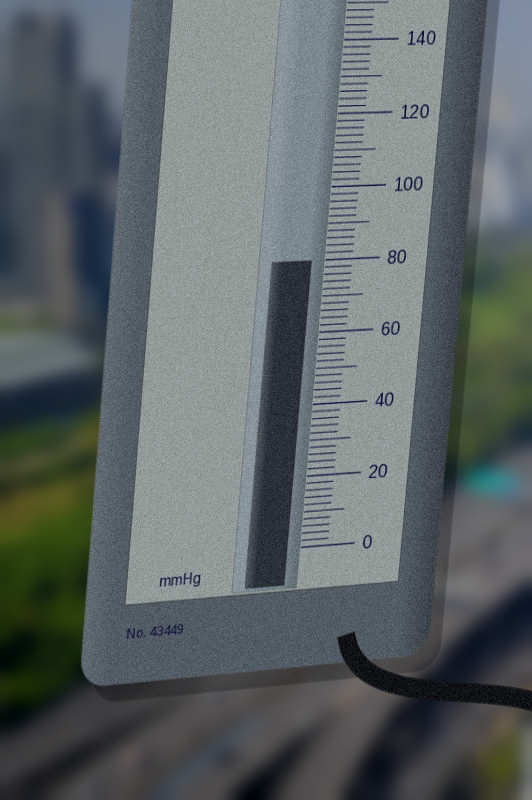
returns 80,mmHg
